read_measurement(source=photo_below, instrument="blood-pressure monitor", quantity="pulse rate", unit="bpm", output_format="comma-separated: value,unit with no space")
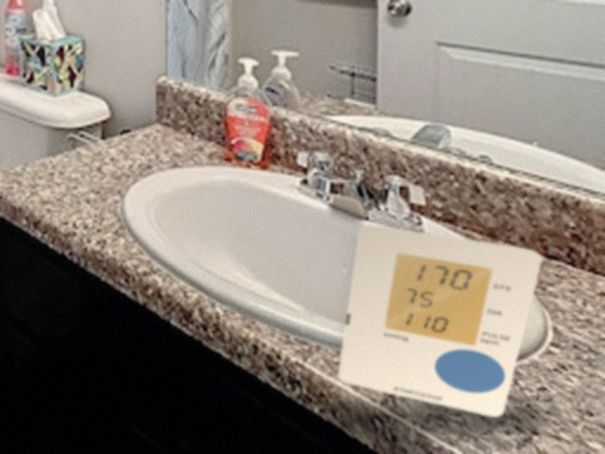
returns 110,bpm
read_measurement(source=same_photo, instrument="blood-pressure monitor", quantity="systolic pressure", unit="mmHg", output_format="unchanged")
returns 170,mmHg
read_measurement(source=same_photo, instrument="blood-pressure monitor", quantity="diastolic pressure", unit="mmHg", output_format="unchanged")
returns 75,mmHg
